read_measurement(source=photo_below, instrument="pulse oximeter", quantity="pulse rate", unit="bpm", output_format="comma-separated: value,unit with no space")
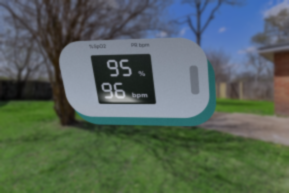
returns 96,bpm
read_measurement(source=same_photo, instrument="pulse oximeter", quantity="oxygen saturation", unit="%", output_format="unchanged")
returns 95,%
